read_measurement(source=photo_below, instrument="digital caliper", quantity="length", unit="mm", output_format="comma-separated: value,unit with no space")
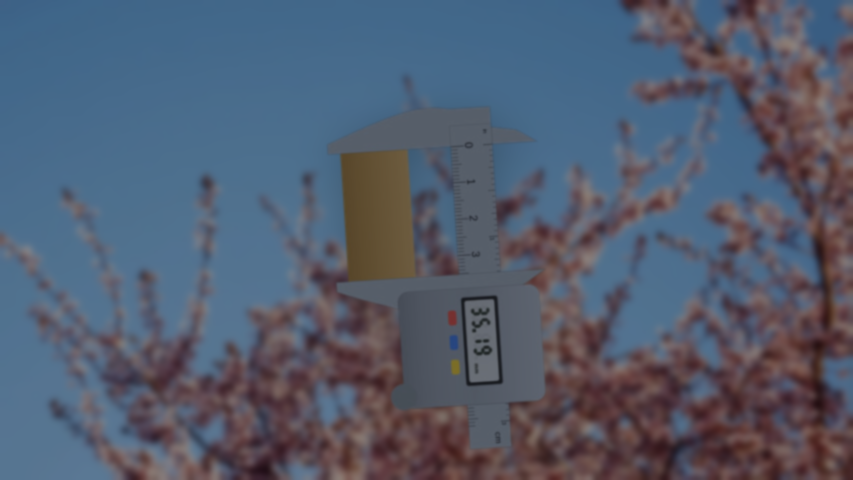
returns 35.19,mm
